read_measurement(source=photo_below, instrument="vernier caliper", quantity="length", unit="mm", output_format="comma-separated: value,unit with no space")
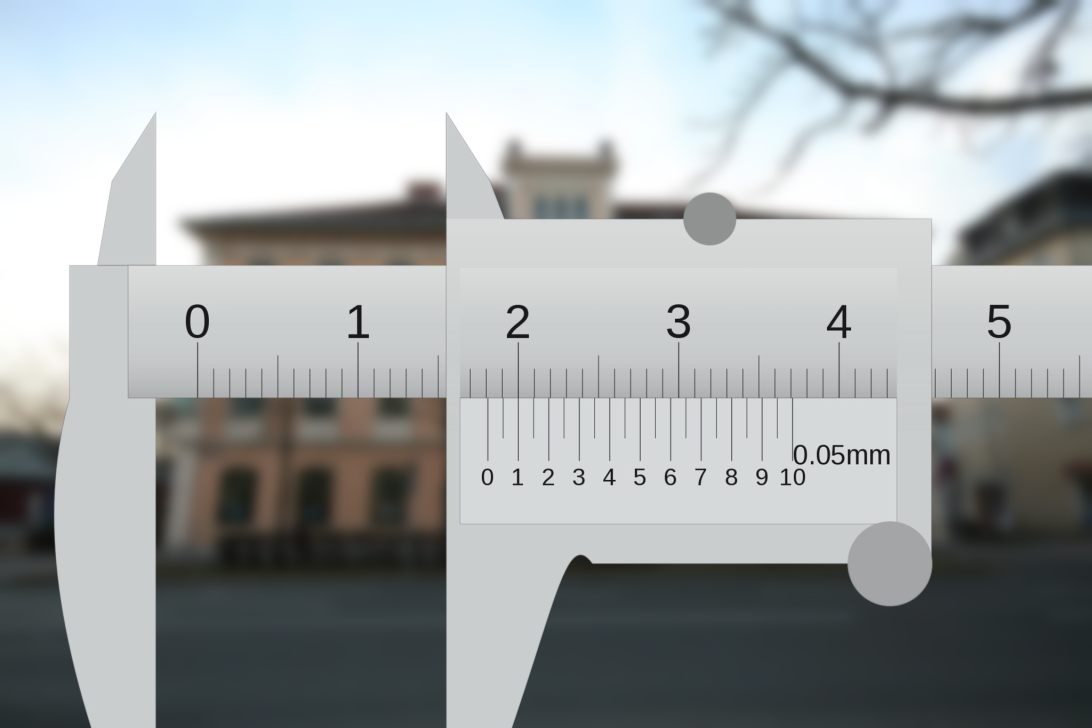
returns 18.1,mm
